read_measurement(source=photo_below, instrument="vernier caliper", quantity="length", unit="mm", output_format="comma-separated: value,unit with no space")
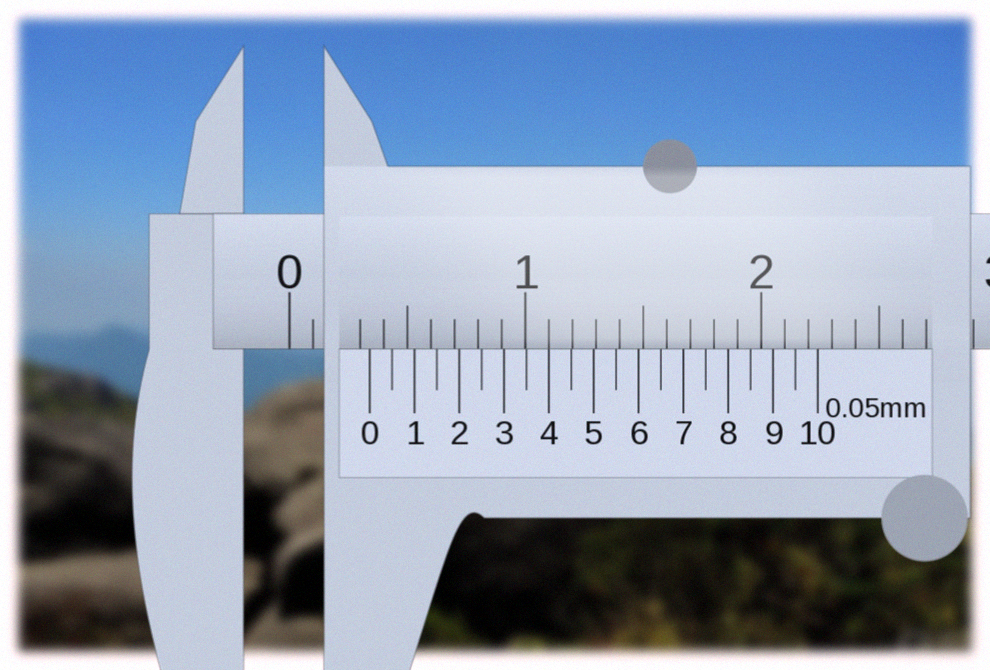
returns 3.4,mm
